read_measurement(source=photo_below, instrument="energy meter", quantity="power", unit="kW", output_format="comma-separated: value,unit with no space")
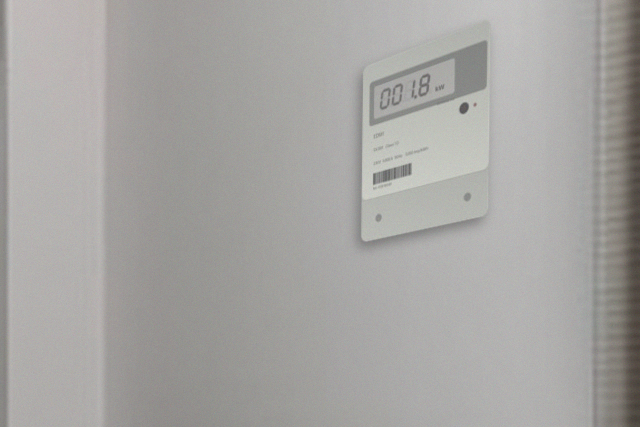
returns 1.8,kW
